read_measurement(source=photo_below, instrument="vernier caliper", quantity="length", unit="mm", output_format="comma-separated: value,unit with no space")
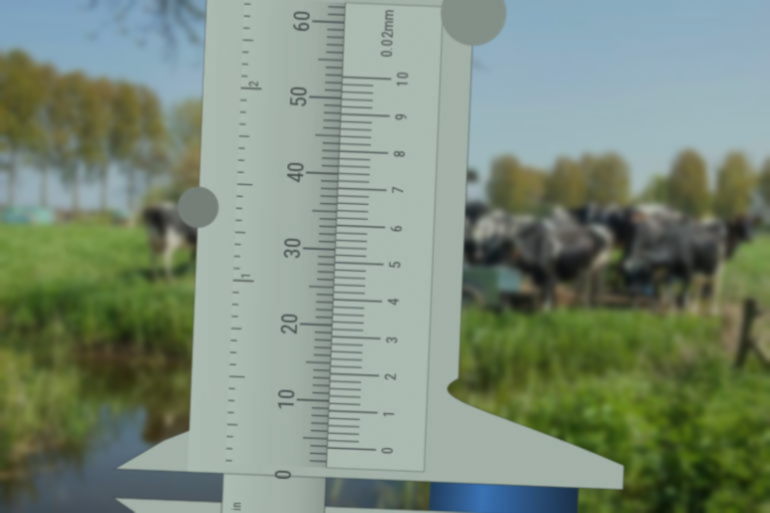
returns 3.8,mm
